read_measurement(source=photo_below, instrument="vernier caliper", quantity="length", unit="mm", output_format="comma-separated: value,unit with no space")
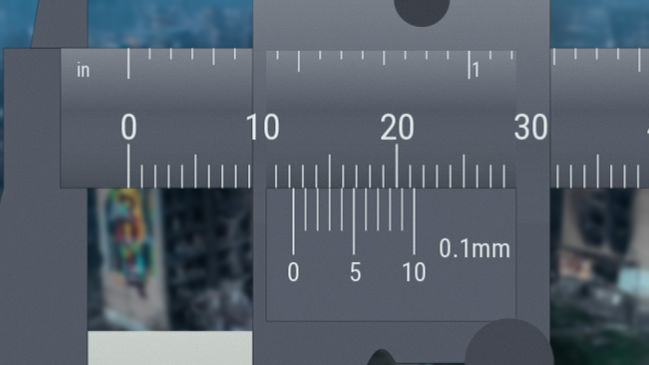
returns 12.3,mm
